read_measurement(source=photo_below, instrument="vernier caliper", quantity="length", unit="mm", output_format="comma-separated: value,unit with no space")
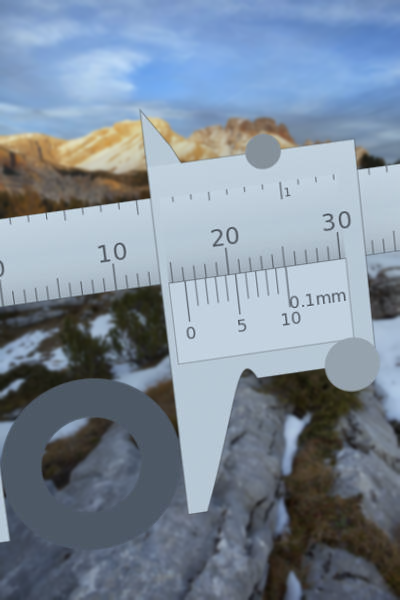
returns 16.1,mm
